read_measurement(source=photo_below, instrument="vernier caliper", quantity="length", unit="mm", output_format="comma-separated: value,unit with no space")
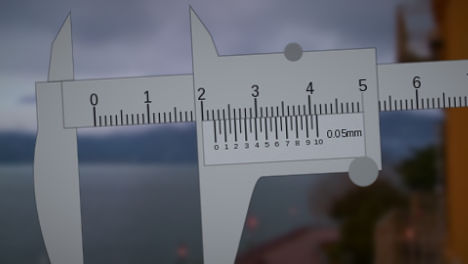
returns 22.2,mm
